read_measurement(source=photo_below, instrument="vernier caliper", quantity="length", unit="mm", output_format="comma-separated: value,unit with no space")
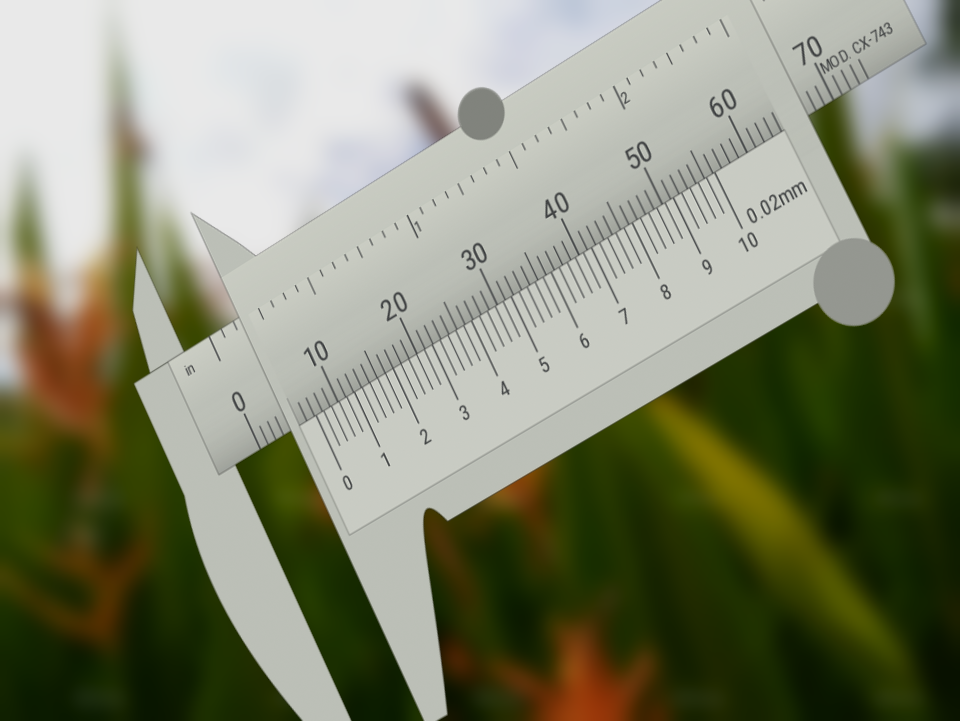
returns 7.2,mm
